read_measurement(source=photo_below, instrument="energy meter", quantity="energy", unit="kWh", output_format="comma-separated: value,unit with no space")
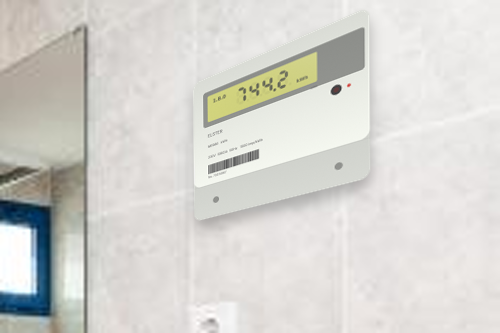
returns 744.2,kWh
